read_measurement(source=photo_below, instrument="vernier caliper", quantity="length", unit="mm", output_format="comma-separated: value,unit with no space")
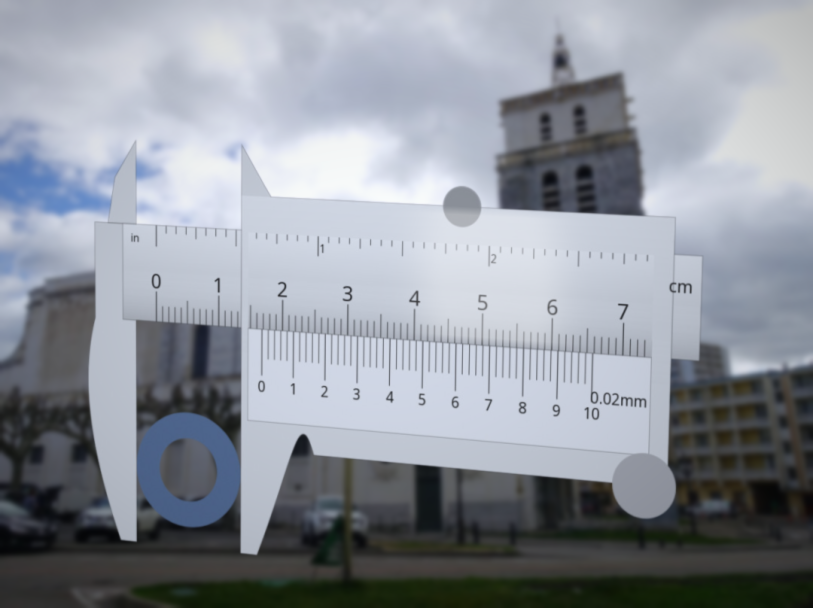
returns 16.8,mm
